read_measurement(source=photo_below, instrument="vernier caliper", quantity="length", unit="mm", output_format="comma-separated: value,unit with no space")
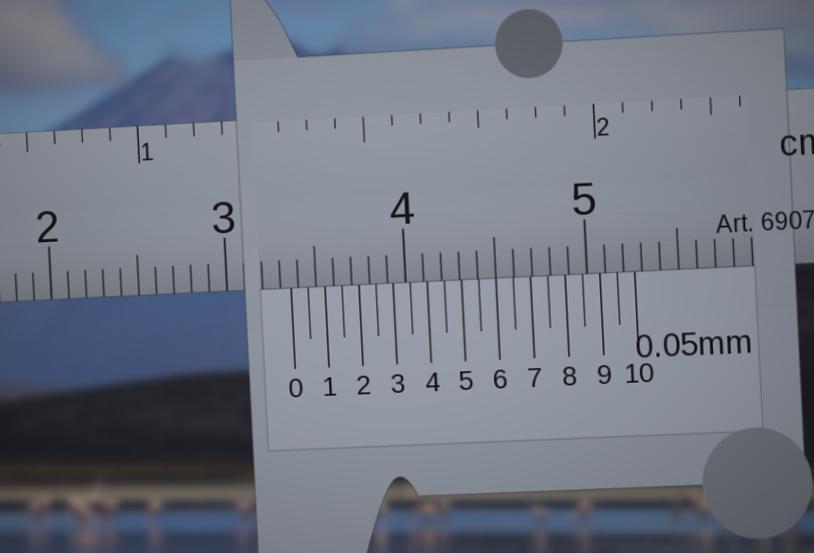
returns 33.6,mm
